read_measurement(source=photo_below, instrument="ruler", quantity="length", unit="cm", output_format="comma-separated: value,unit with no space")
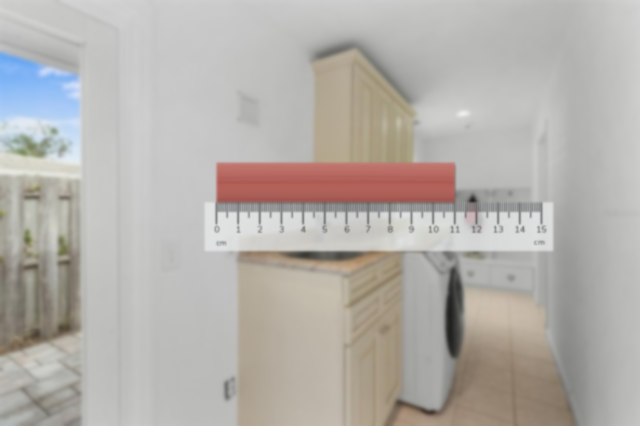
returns 11,cm
